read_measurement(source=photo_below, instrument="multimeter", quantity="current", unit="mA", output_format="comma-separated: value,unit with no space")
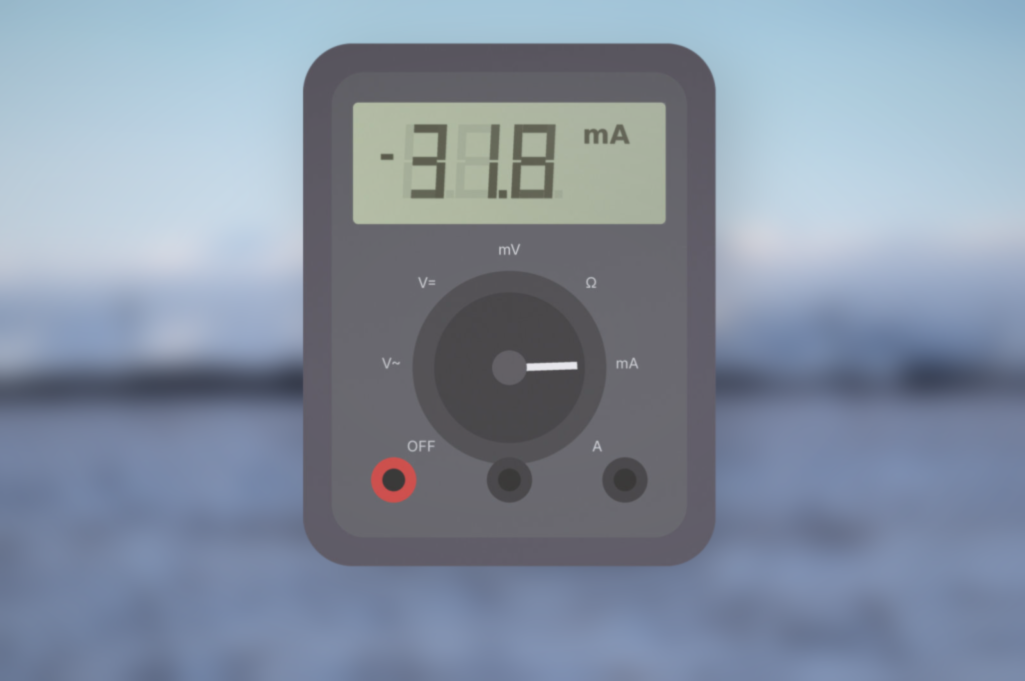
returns -31.8,mA
